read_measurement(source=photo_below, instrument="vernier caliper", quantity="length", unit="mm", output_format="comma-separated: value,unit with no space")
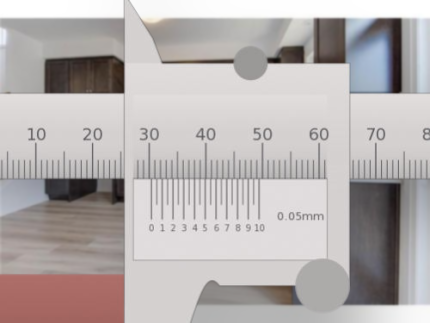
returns 30.4,mm
